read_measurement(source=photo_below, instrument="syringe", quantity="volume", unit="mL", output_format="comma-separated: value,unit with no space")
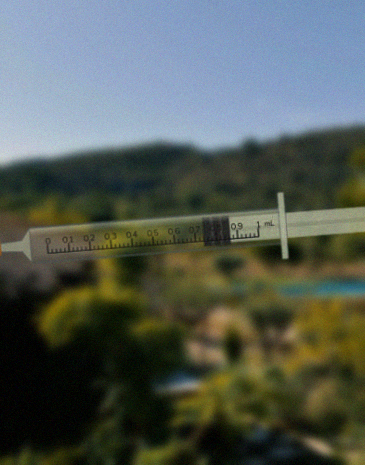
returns 0.74,mL
